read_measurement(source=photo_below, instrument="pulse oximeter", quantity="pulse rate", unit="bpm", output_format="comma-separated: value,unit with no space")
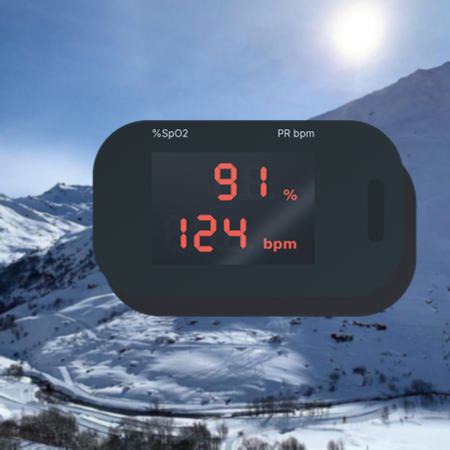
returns 124,bpm
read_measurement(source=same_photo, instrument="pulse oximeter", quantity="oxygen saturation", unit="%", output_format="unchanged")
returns 91,%
